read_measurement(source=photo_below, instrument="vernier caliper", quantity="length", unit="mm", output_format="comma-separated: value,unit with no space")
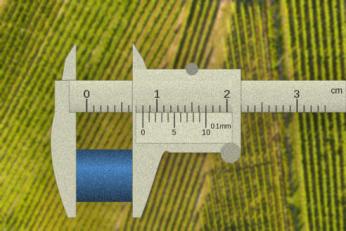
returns 8.0,mm
